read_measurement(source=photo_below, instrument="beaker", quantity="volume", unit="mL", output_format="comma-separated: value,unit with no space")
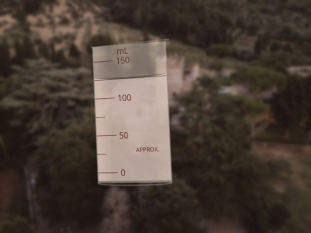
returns 125,mL
